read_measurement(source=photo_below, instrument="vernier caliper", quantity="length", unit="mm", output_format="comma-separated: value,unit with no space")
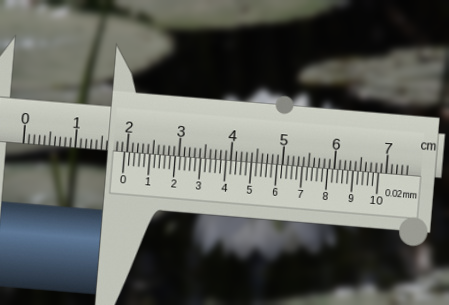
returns 19.5,mm
